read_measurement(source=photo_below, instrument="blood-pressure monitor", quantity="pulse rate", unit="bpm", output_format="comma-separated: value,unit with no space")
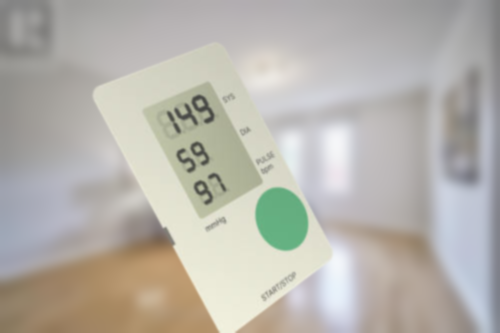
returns 97,bpm
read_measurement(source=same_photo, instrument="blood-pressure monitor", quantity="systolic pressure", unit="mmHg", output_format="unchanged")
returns 149,mmHg
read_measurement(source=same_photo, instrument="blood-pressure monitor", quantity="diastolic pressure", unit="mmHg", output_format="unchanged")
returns 59,mmHg
